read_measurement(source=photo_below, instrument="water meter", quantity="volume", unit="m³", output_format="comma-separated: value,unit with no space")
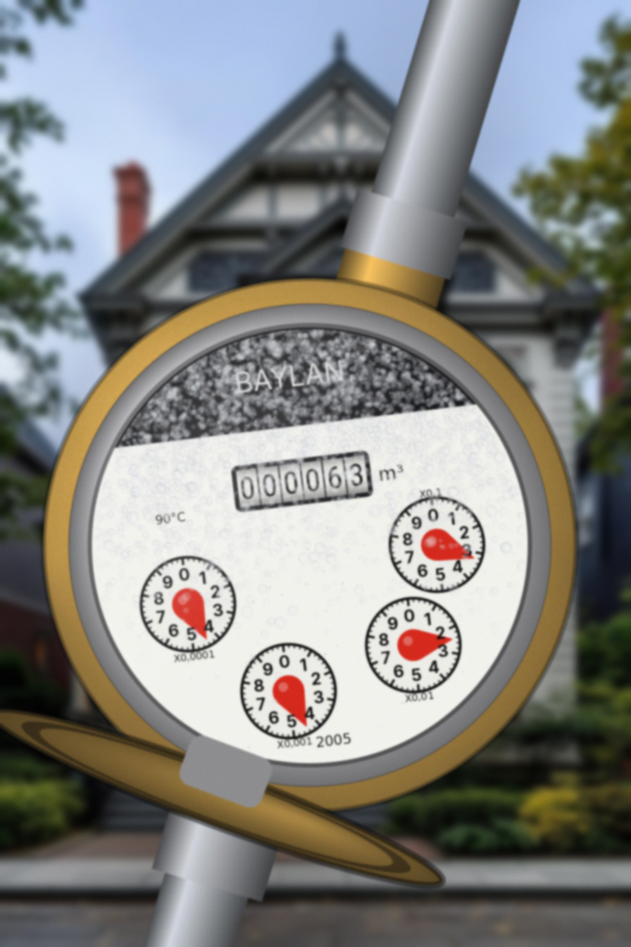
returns 63.3244,m³
